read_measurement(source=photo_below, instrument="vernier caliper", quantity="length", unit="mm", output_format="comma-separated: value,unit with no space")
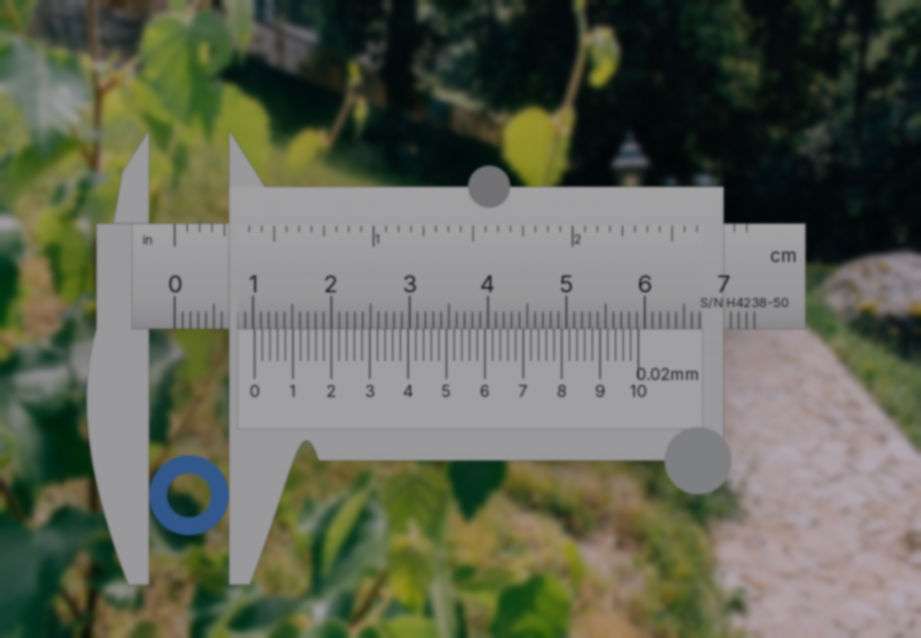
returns 10.2,mm
